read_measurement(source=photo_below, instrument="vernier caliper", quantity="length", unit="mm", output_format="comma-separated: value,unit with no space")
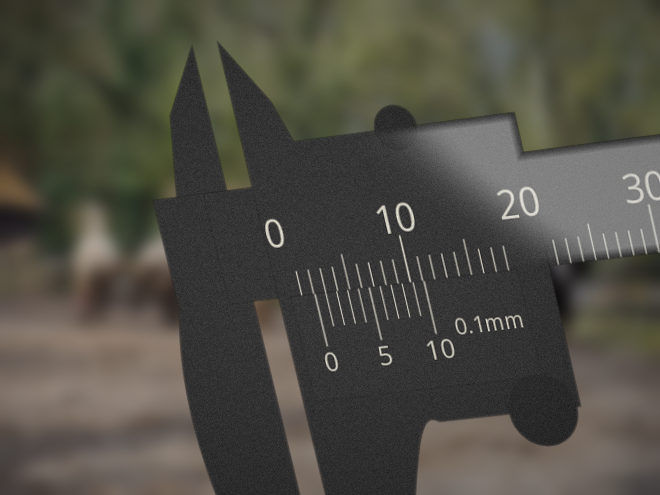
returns 2.1,mm
